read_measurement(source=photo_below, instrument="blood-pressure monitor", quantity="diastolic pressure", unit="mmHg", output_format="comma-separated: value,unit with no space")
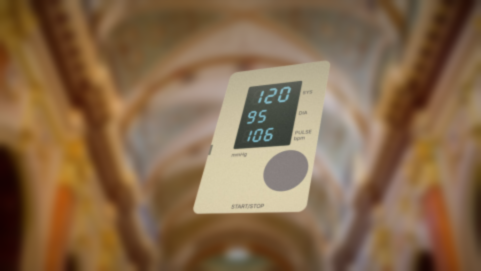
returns 95,mmHg
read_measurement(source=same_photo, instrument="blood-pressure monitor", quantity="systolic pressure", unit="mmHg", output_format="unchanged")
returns 120,mmHg
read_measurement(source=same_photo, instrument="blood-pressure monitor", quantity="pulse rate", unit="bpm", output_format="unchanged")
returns 106,bpm
